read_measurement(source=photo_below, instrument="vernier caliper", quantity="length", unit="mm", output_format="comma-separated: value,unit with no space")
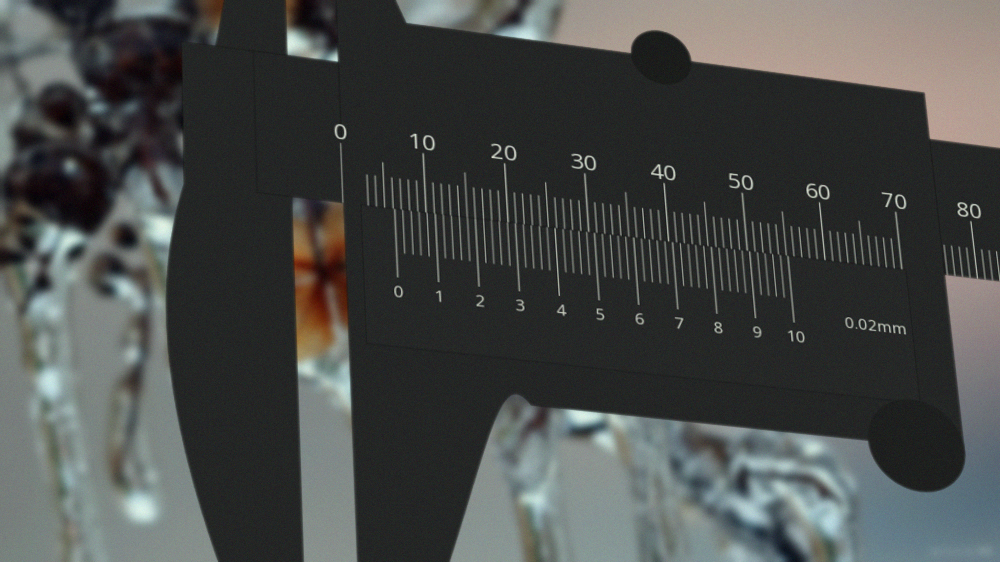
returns 6.2,mm
